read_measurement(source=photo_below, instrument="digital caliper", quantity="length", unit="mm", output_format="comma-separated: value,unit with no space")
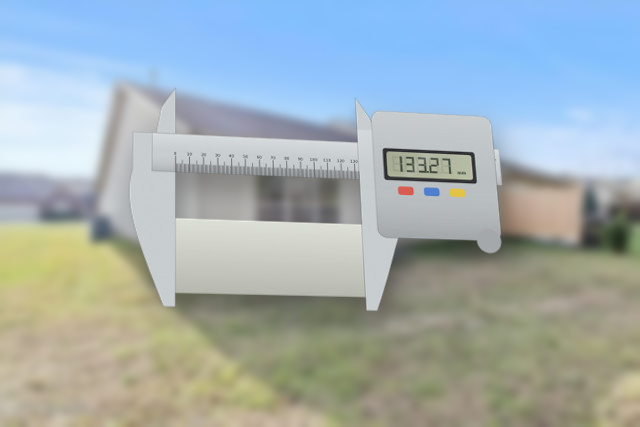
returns 133.27,mm
